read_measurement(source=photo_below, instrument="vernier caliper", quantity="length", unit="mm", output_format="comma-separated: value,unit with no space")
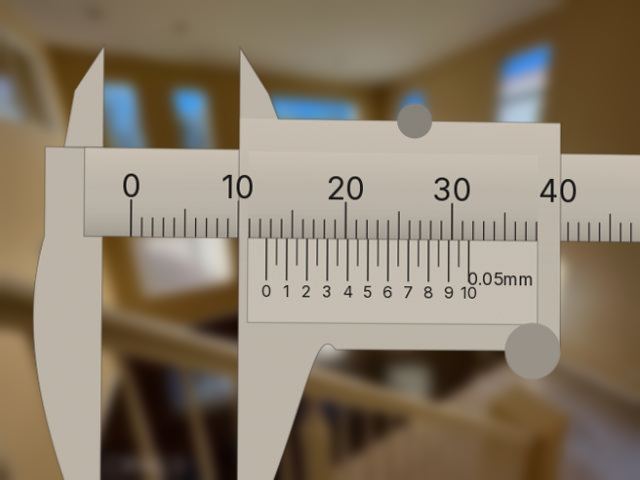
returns 12.6,mm
